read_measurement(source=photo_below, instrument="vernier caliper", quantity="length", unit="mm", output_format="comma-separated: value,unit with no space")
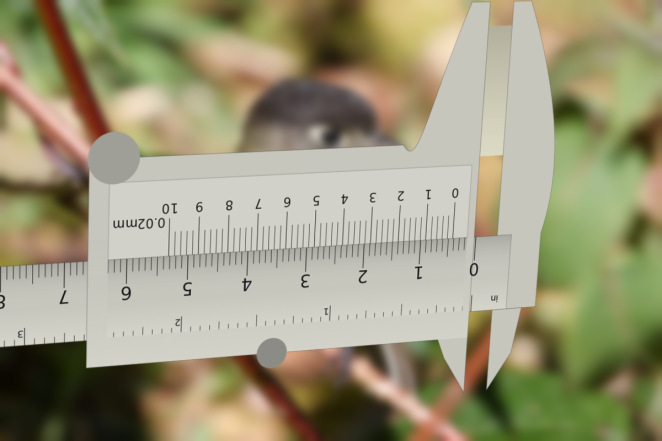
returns 4.2,mm
